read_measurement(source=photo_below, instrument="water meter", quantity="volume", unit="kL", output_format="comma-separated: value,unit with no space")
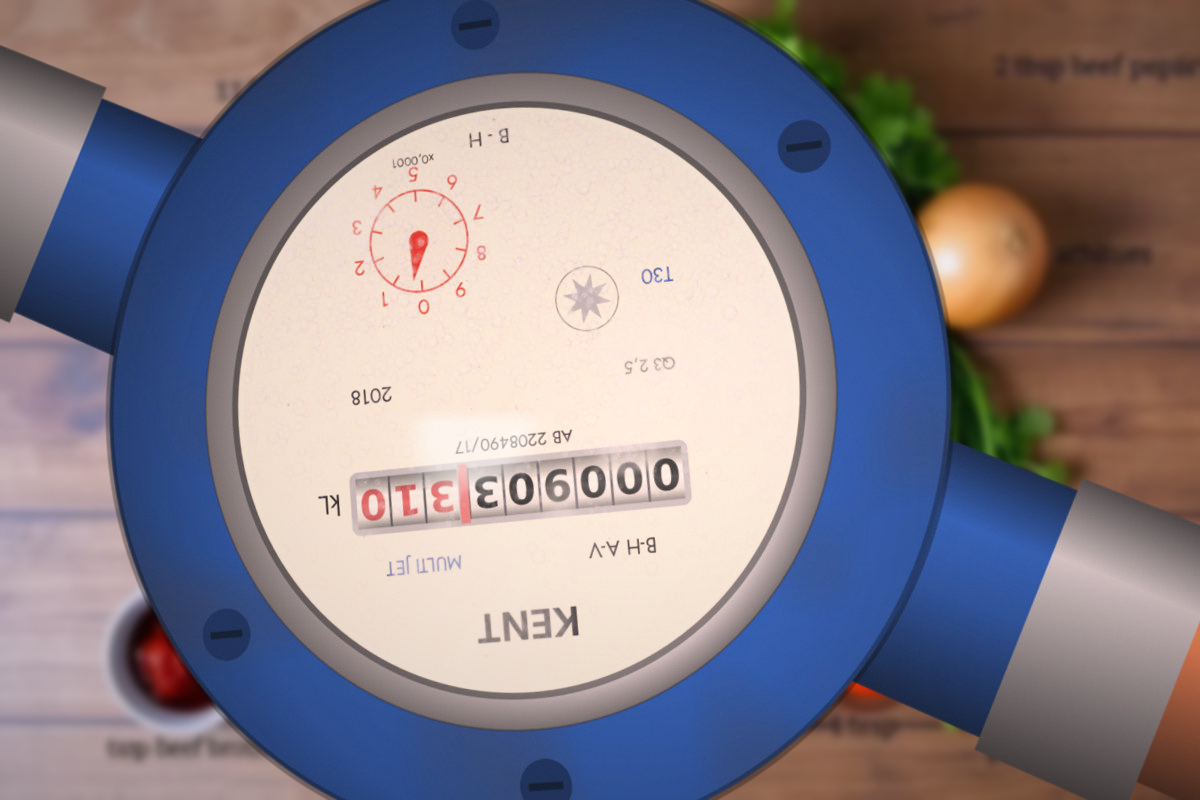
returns 903.3100,kL
